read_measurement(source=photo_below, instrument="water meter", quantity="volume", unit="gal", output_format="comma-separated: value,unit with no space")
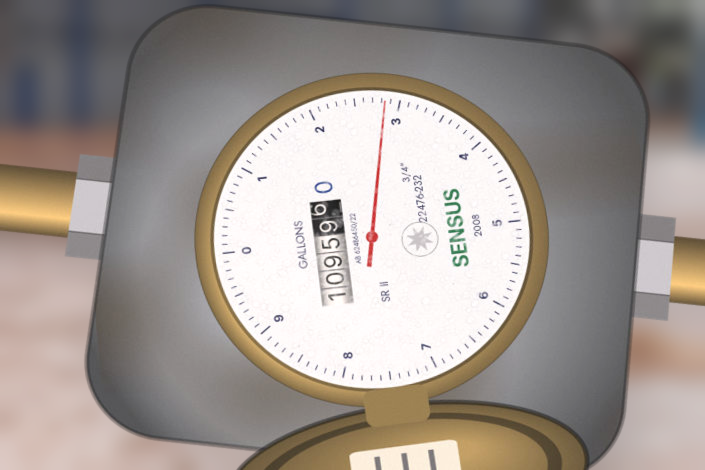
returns 1095962.8,gal
